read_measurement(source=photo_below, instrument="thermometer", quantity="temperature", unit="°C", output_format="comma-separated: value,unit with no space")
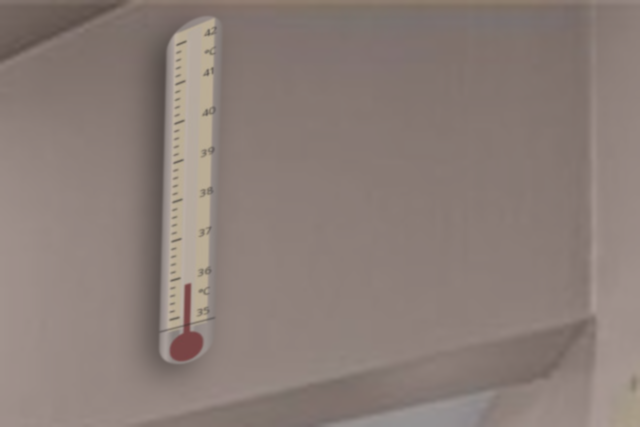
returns 35.8,°C
